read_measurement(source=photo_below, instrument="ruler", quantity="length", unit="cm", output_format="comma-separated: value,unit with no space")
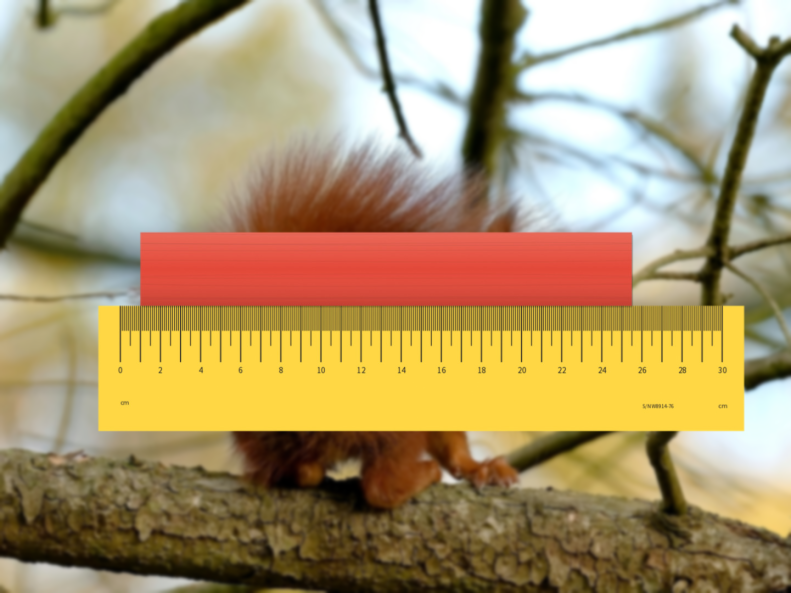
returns 24.5,cm
